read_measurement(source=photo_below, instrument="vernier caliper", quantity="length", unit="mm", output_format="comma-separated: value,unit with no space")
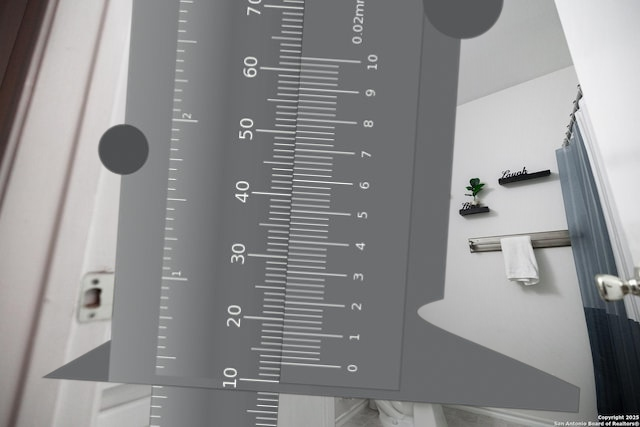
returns 13.0,mm
